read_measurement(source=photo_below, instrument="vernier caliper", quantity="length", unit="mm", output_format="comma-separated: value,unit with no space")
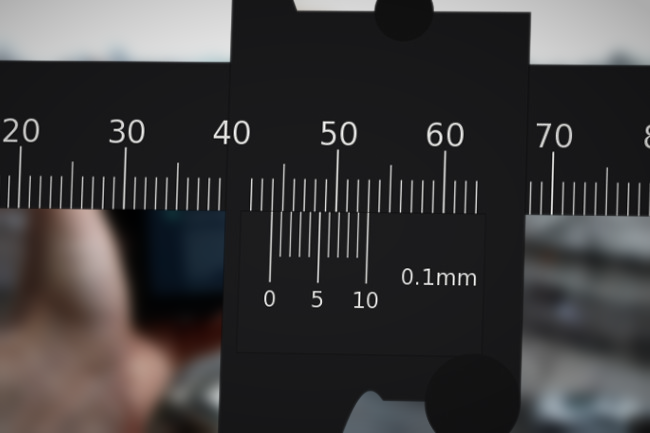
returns 44.0,mm
